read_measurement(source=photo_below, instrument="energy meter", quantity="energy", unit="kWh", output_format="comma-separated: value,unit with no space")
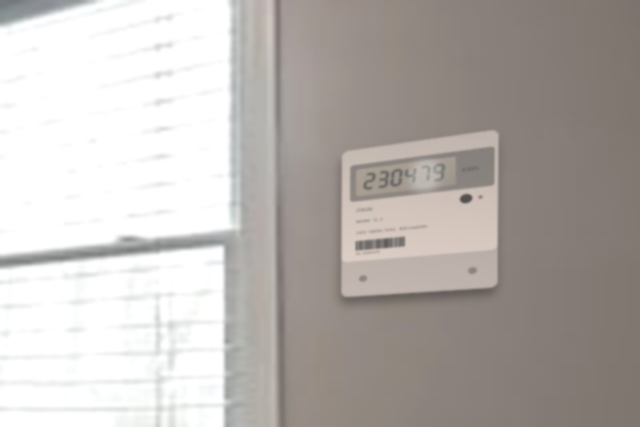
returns 230479,kWh
